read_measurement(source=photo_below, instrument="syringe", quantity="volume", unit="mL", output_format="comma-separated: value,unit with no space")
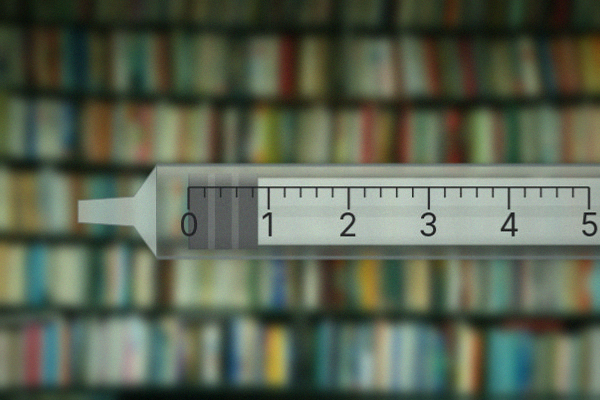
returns 0,mL
